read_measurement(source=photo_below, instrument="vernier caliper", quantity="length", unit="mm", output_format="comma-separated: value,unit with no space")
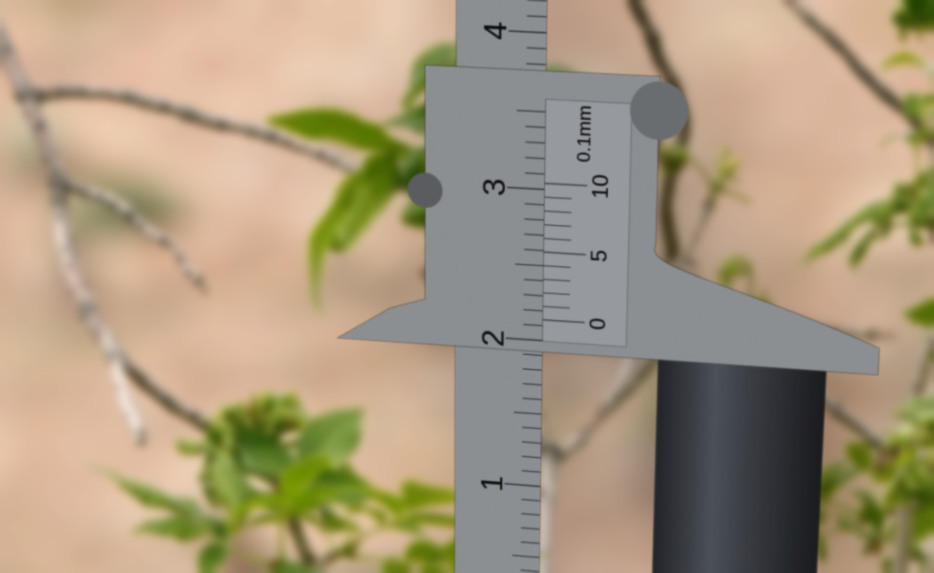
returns 21.4,mm
